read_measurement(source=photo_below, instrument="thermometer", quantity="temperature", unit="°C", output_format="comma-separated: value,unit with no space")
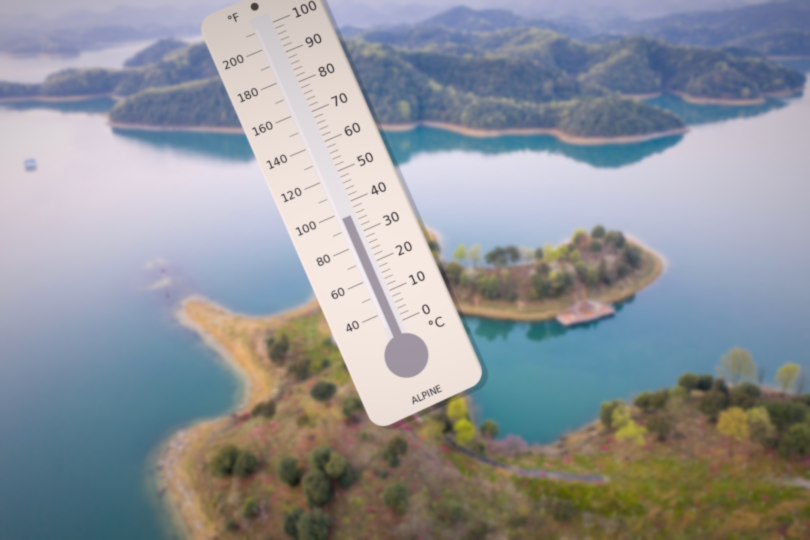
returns 36,°C
